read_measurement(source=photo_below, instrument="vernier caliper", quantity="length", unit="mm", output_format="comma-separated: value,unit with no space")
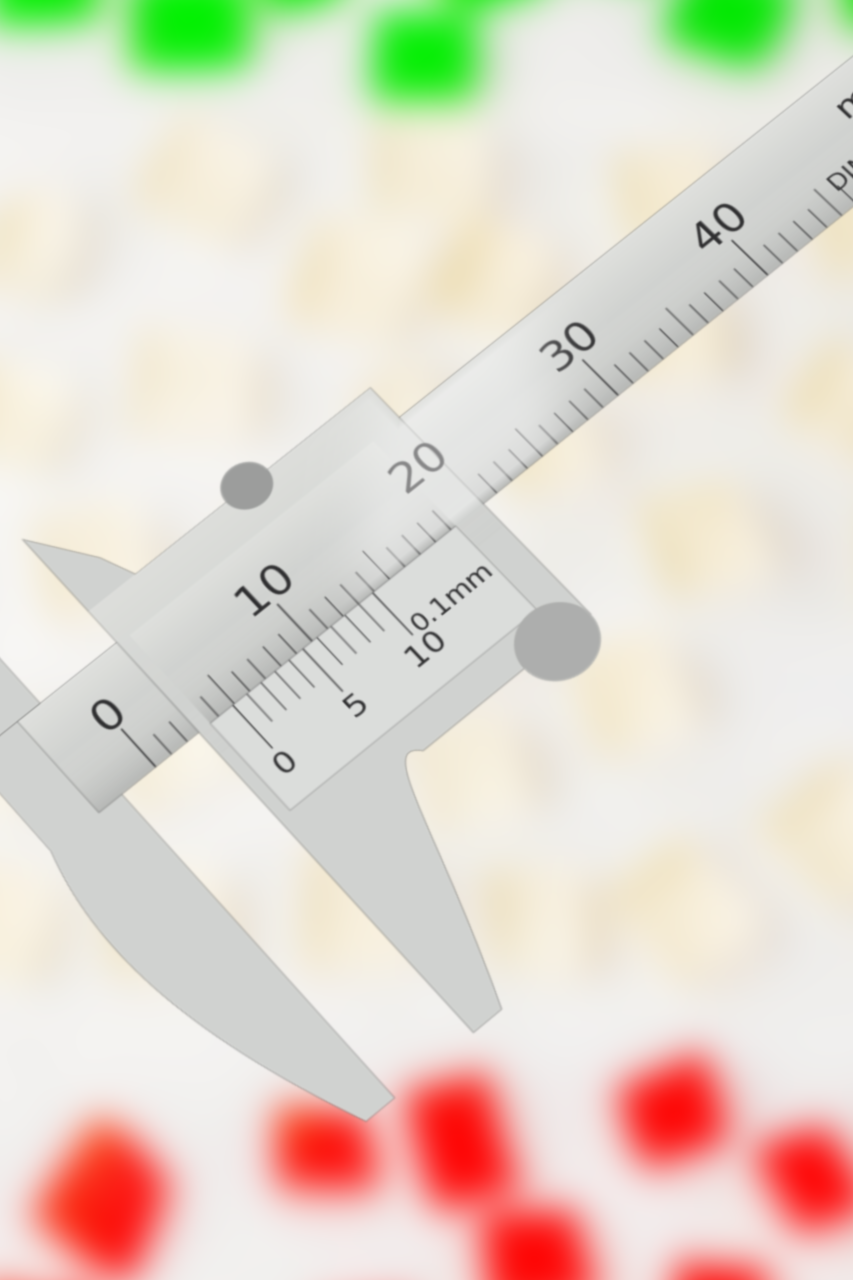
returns 4.9,mm
